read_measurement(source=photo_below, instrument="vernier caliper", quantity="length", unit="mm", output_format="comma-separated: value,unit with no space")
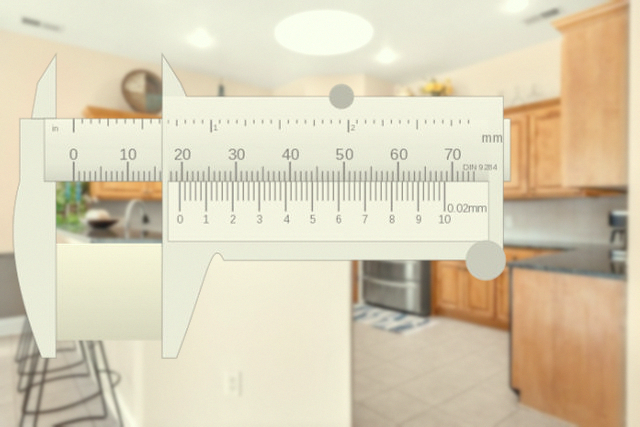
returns 19.6,mm
